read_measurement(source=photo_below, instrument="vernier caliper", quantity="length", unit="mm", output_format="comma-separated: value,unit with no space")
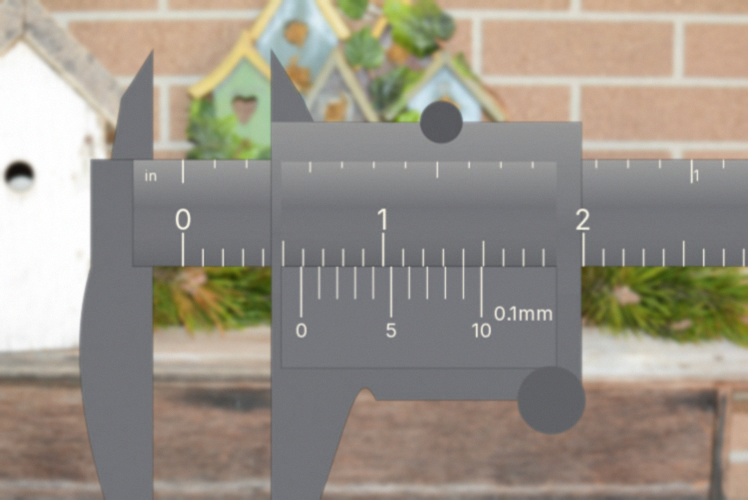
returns 5.9,mm
